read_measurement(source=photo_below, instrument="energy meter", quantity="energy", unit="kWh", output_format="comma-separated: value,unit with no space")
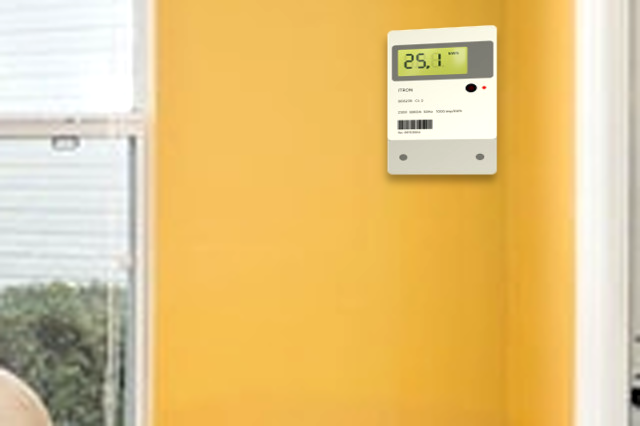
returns 25.1,kWh
